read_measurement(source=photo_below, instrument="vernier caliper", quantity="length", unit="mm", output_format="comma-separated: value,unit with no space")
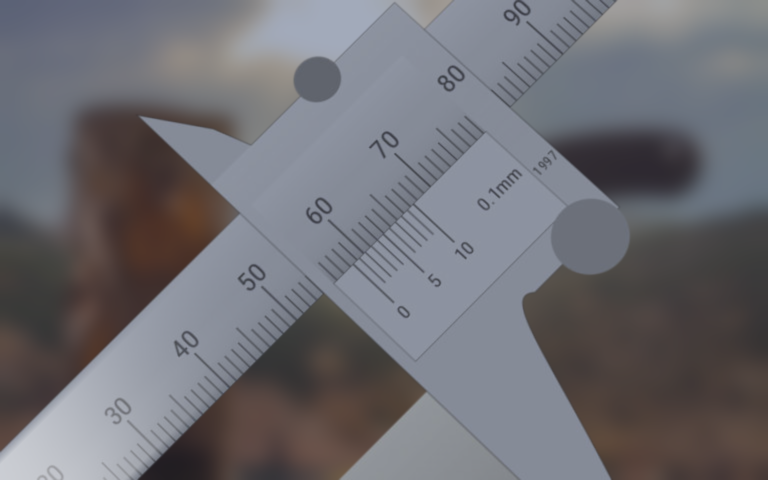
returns 58.4,mm
